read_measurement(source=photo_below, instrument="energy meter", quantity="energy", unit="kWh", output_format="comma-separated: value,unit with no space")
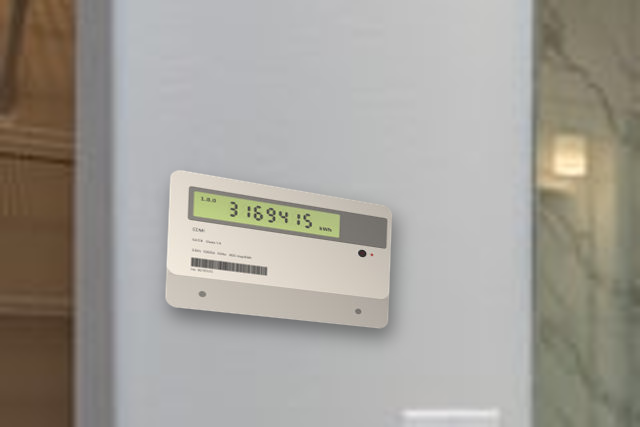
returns 3169415,kWh
